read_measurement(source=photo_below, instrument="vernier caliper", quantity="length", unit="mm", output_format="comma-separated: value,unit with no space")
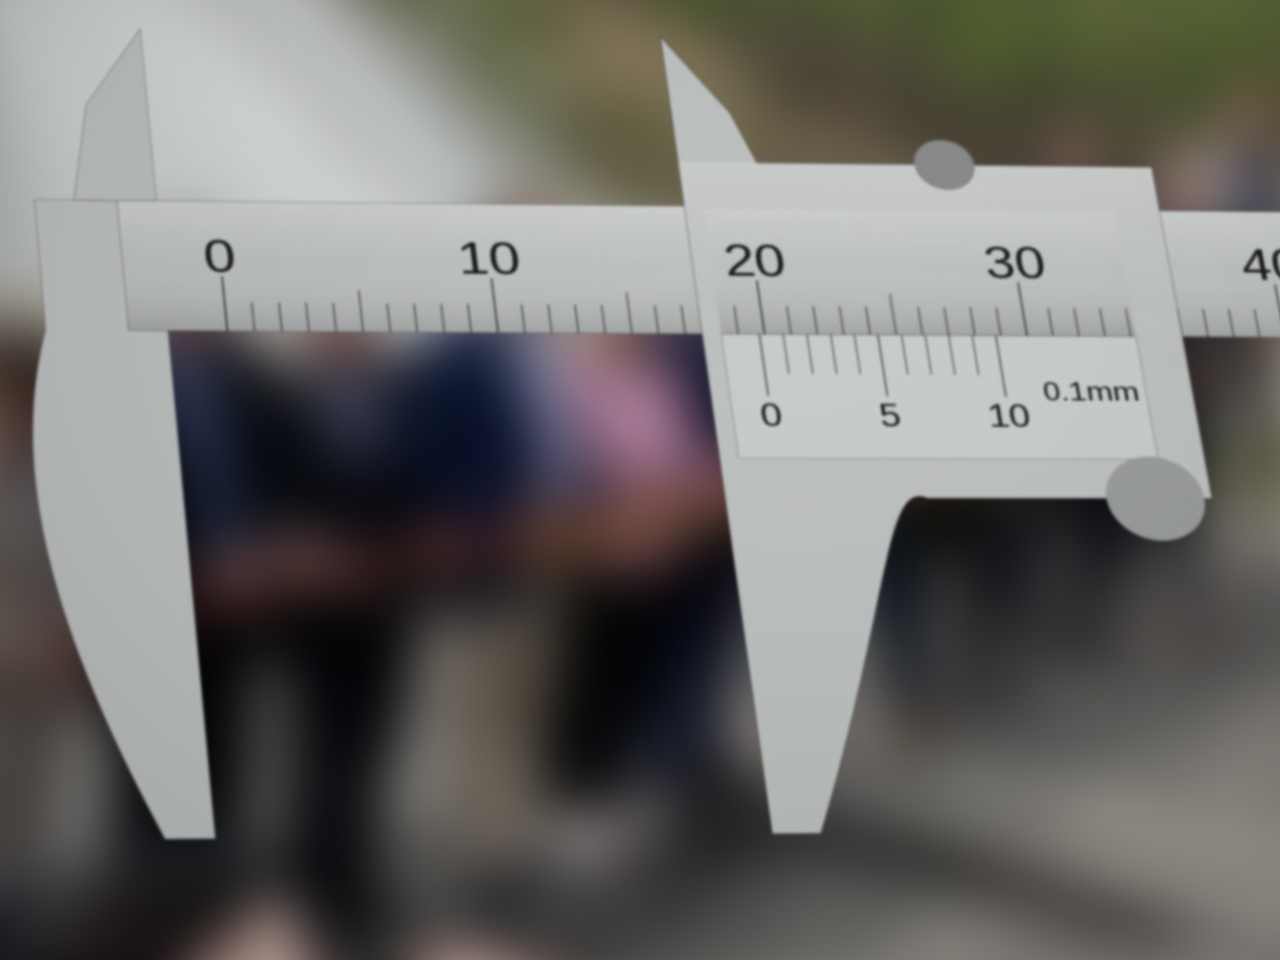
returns 19.8,mm
